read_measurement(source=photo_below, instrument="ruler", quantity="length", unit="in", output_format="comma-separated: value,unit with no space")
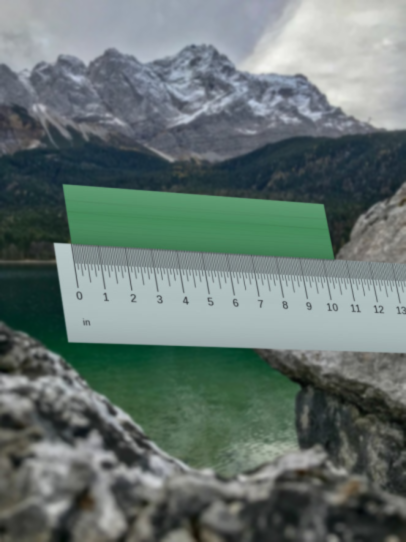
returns 10.5,in
